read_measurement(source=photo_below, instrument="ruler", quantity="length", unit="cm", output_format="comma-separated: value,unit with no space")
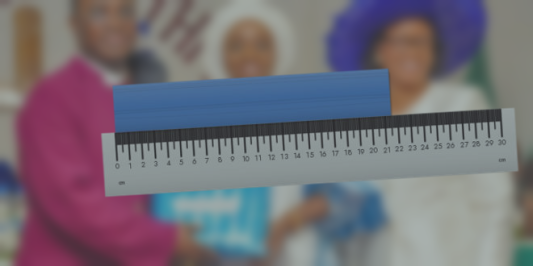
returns 21.5,cm
